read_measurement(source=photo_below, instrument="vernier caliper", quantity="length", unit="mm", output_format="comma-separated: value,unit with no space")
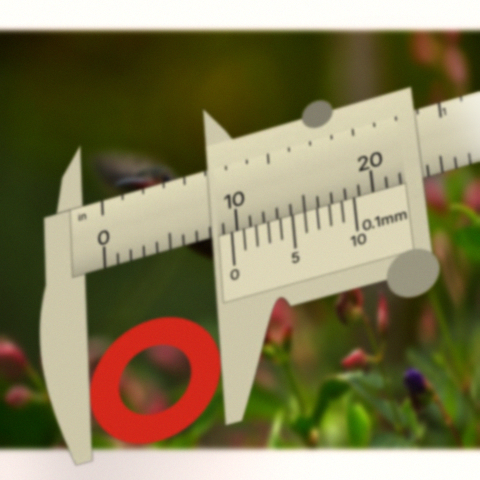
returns 9.6,mm
